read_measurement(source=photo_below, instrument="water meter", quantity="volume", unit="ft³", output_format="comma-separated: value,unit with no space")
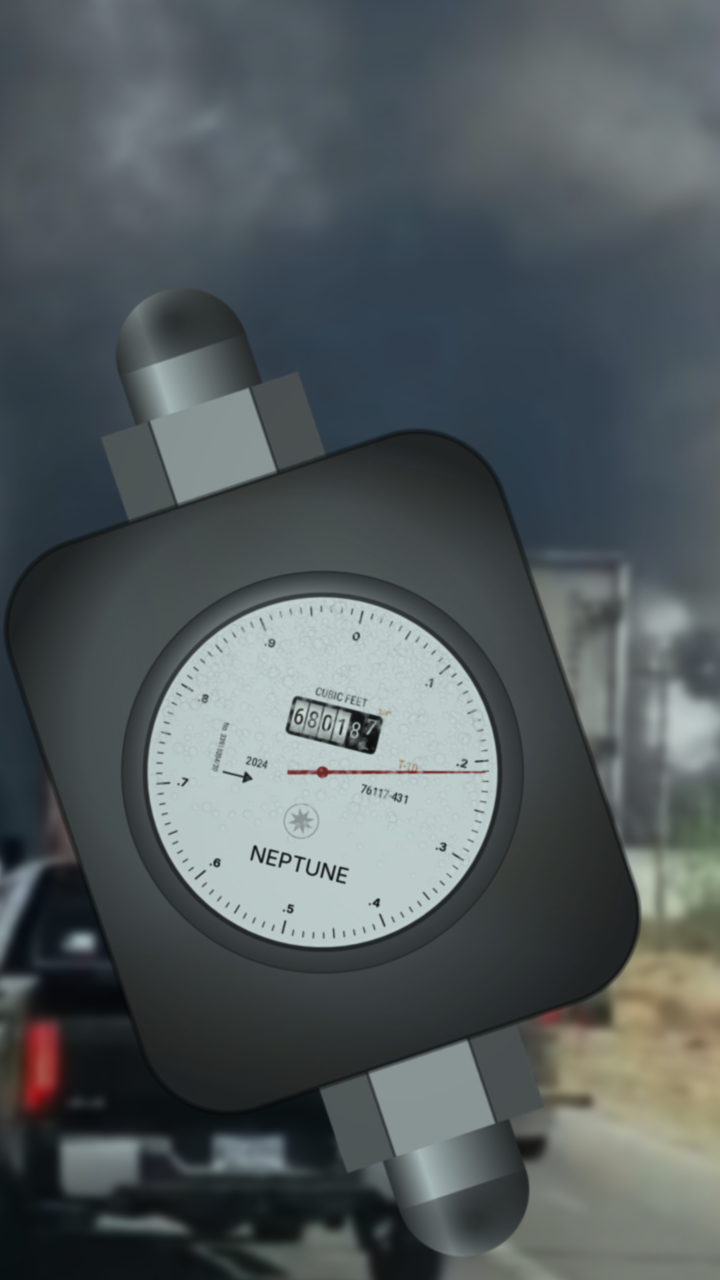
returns 680187.21,ft³
